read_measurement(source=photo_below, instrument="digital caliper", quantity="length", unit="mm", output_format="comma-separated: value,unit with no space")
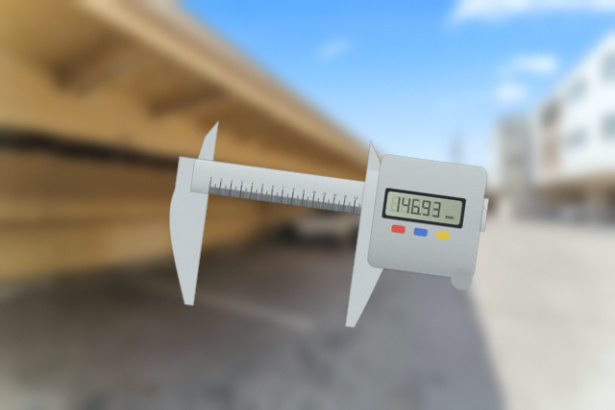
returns 146.93,mm
